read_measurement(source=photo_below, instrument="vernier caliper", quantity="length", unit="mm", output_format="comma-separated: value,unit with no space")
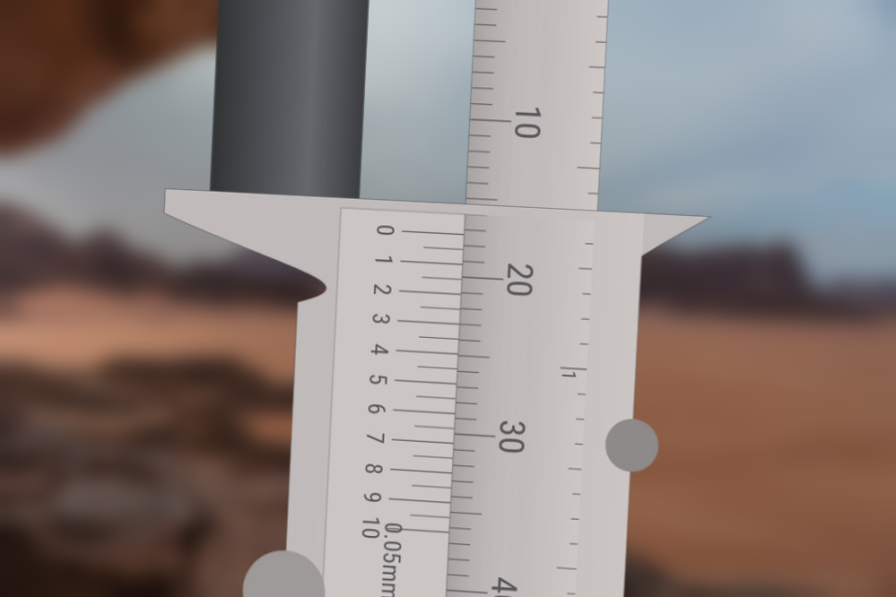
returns 17.3,mm
